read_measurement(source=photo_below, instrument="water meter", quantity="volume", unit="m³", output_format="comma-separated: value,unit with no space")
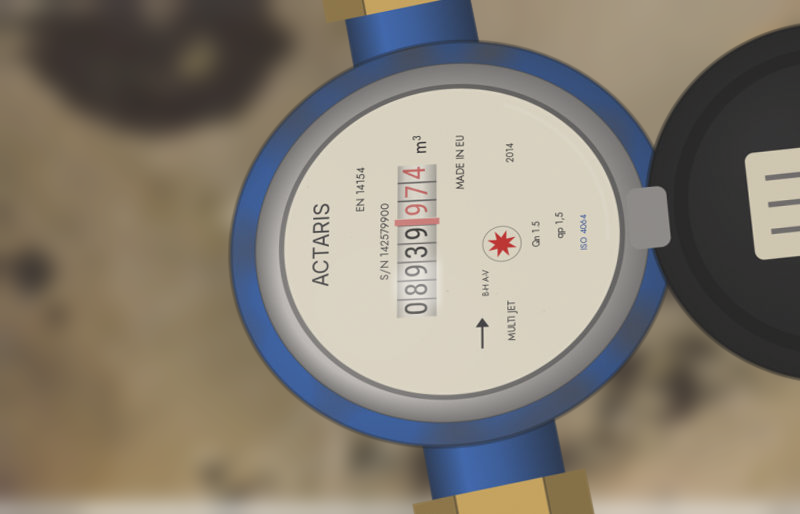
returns 8939.974,m³
